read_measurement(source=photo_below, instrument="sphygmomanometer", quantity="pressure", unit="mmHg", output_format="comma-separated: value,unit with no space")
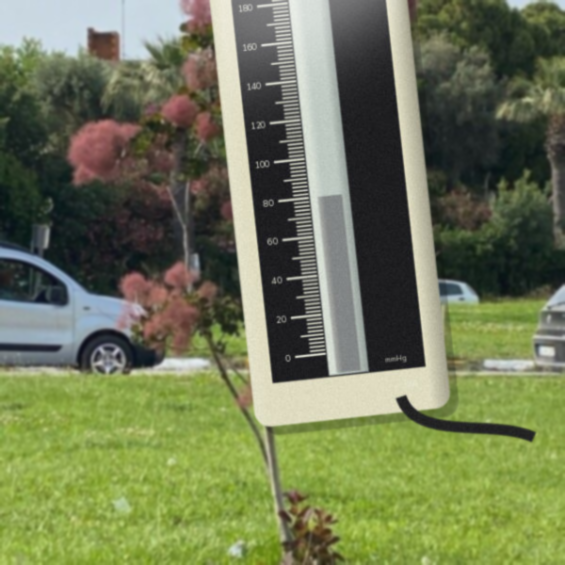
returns 80,mmHg
